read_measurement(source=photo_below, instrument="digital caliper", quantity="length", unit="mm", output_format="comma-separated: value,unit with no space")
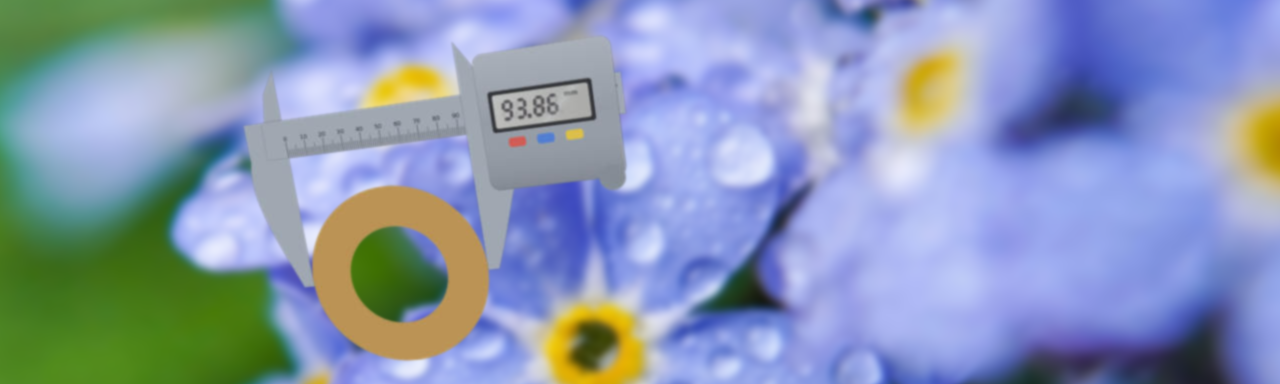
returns 93.86,mm
